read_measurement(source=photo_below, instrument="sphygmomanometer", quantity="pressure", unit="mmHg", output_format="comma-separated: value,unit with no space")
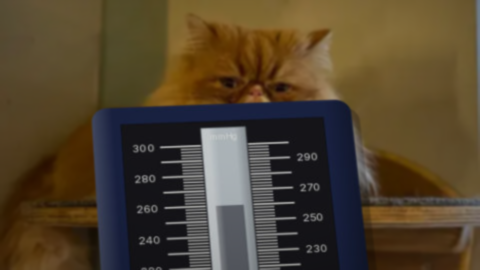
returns 260,mmHg
